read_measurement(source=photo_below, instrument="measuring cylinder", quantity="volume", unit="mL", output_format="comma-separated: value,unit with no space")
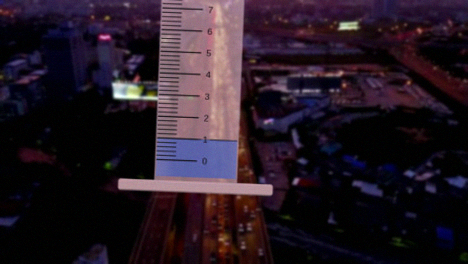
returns 1,mL
